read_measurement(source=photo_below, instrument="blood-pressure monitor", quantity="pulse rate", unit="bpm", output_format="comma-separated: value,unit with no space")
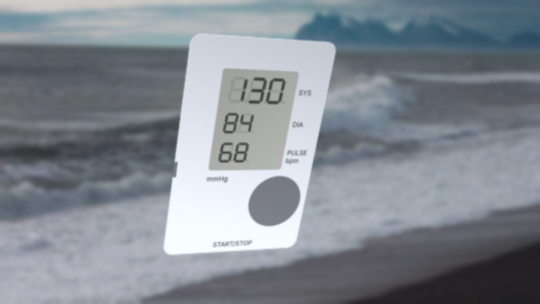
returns 68,bpm
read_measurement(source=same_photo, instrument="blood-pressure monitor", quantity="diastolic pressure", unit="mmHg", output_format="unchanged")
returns 84,mmHg
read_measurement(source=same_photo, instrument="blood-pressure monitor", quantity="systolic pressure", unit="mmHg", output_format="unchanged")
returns 130,mmHg
